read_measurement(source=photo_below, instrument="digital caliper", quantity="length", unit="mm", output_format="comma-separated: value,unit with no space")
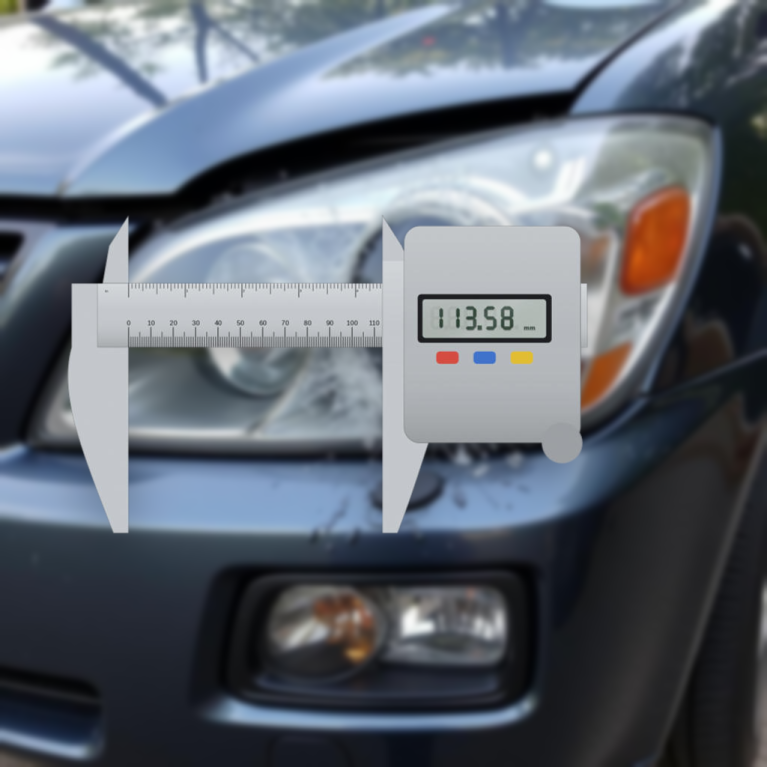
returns 113.58,mm
